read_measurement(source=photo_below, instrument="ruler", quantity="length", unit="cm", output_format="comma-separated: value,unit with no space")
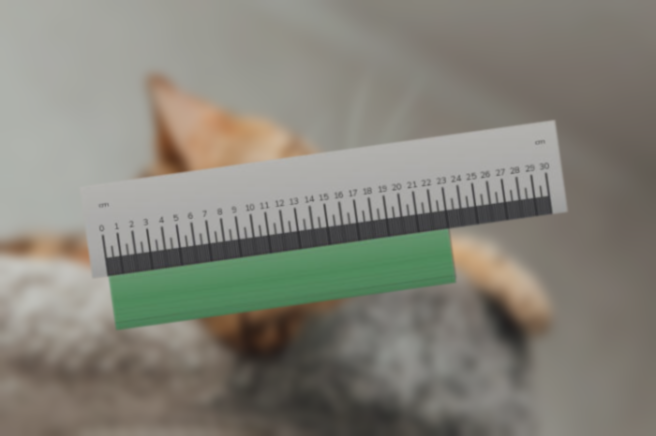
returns 23,cm
